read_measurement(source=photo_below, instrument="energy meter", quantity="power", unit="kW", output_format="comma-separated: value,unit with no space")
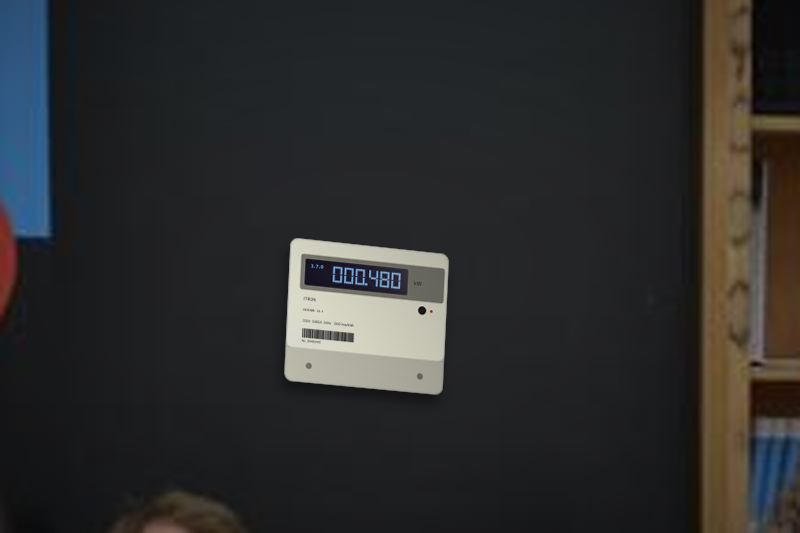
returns 0.480,kW
